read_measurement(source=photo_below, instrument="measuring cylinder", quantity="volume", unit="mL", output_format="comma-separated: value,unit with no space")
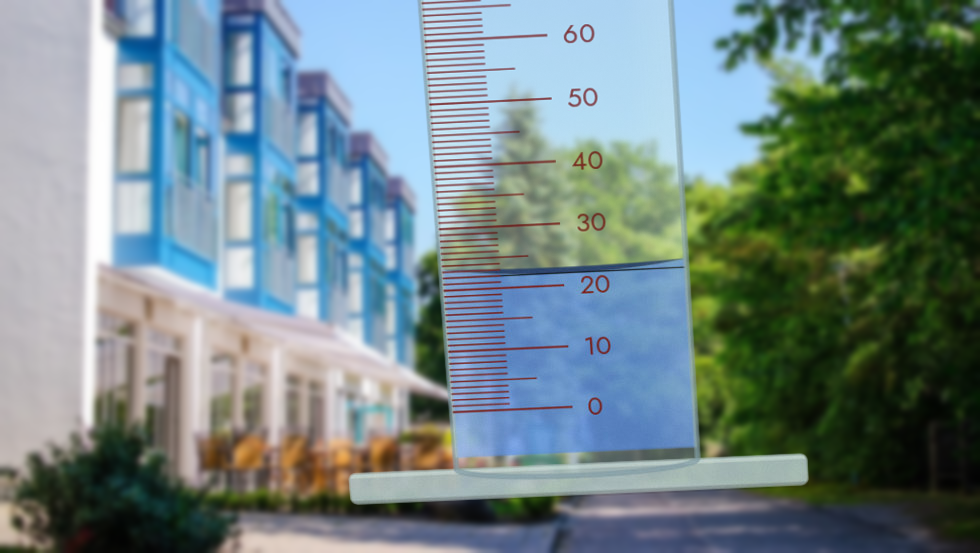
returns 22,mL
